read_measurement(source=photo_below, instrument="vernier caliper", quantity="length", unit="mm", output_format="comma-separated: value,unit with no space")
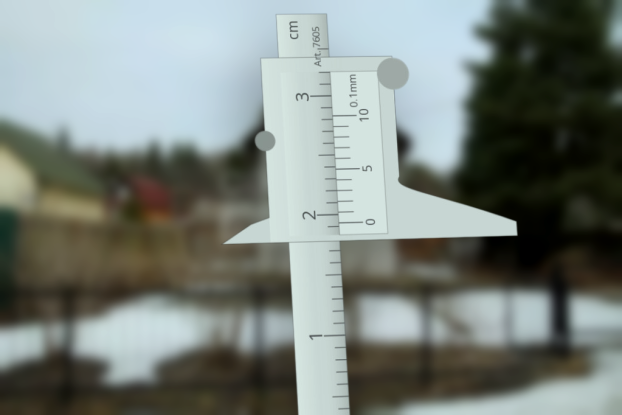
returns 19.3,mm
